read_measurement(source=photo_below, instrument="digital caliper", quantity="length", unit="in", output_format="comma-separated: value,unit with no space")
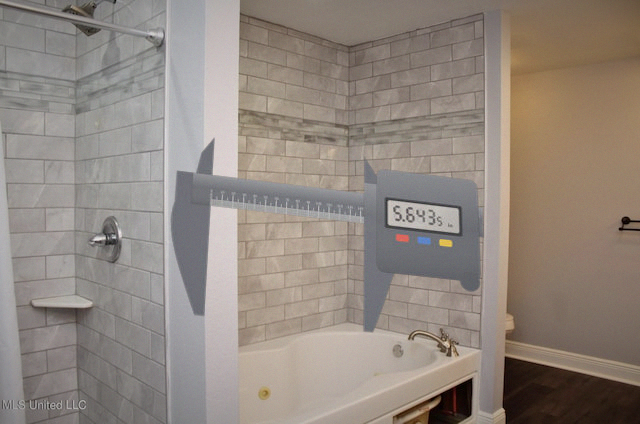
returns 5.6435,in
